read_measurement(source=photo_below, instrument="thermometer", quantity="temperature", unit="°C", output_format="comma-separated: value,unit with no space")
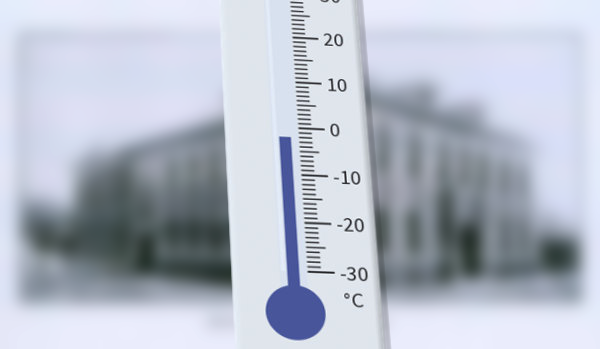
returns -2,°C
